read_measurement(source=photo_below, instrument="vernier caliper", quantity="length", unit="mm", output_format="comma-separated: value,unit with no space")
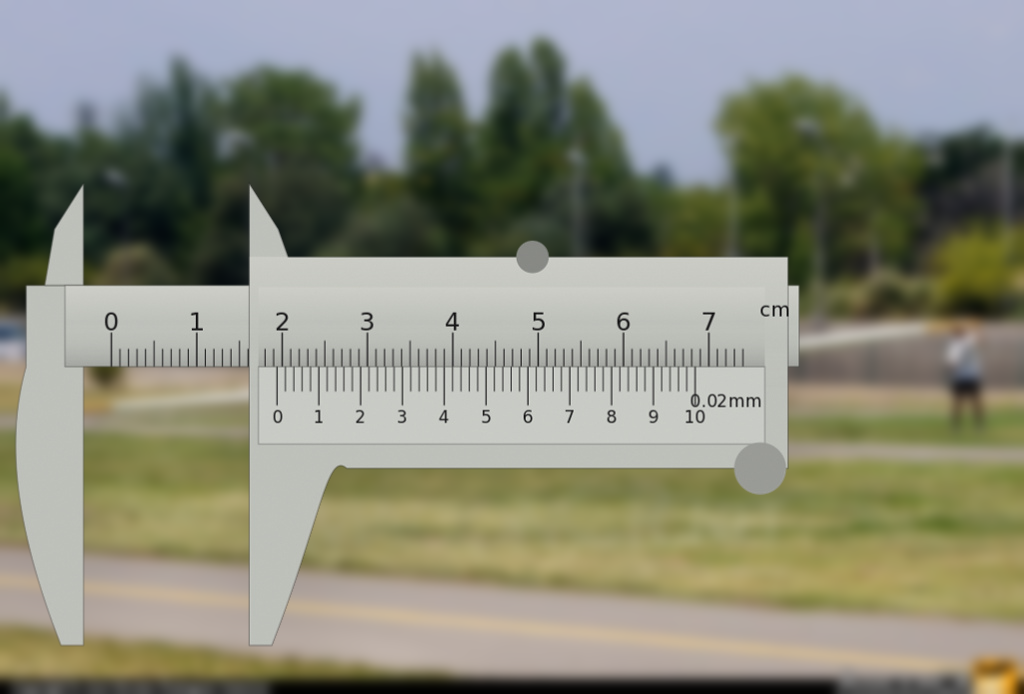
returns 19.4,mm
